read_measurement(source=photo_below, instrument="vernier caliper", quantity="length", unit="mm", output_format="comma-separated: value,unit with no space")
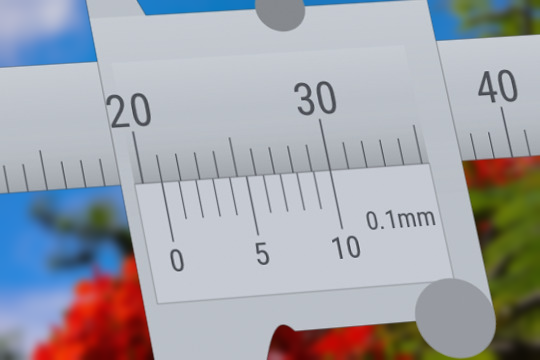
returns 21.0,mm
